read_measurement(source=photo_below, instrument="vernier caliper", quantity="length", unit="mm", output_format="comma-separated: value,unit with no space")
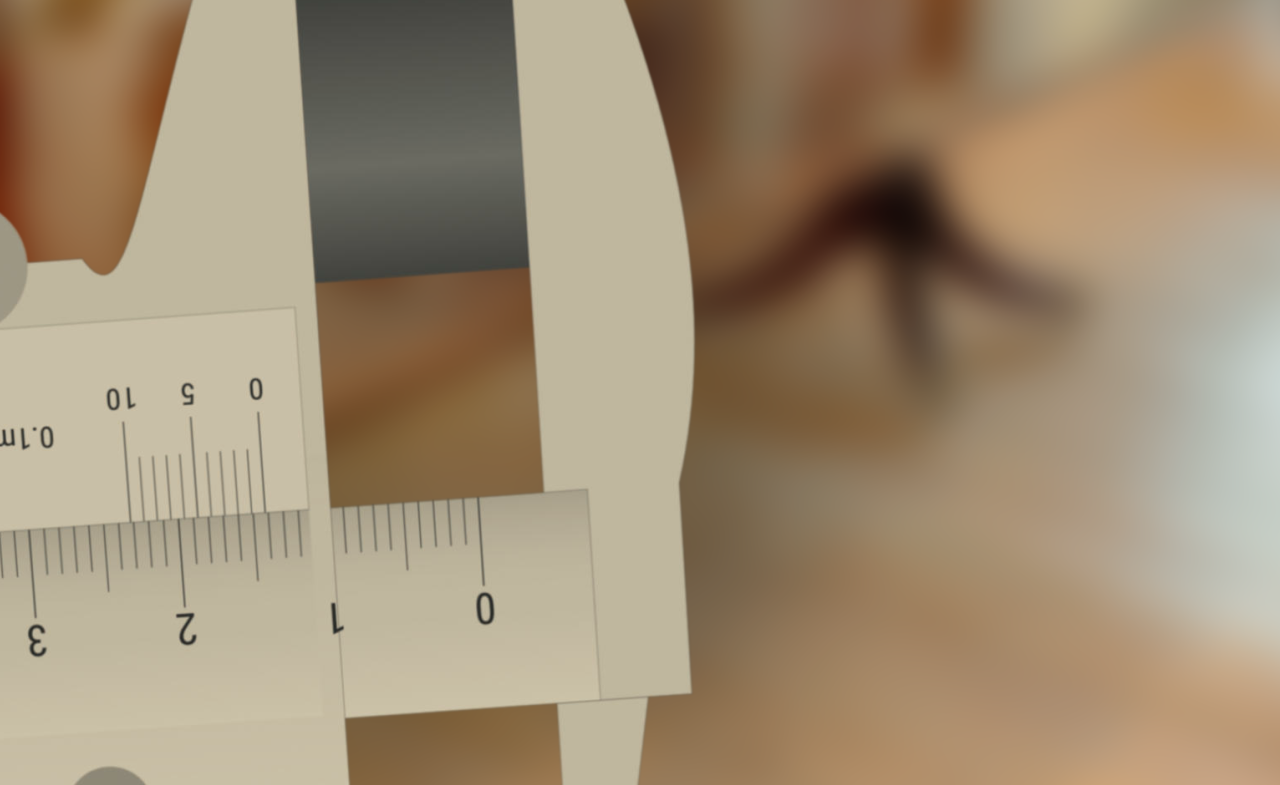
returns 14.2,mm
